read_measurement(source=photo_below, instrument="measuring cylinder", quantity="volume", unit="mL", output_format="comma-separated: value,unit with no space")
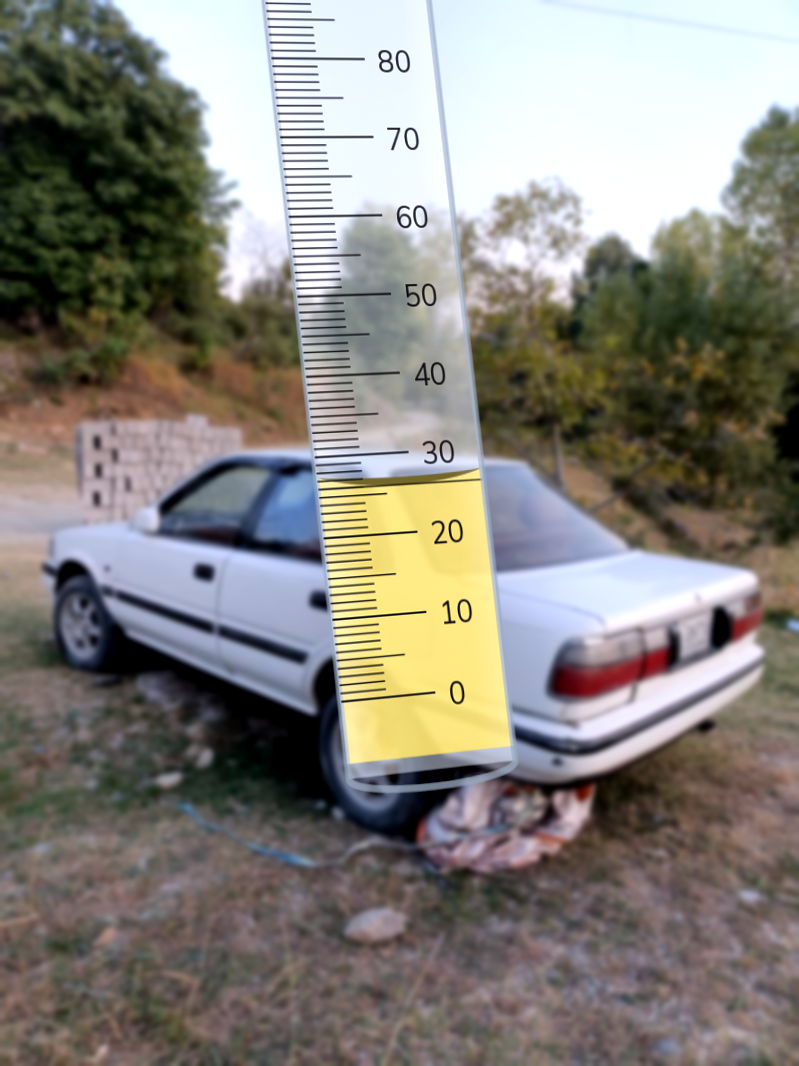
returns 26,mL
